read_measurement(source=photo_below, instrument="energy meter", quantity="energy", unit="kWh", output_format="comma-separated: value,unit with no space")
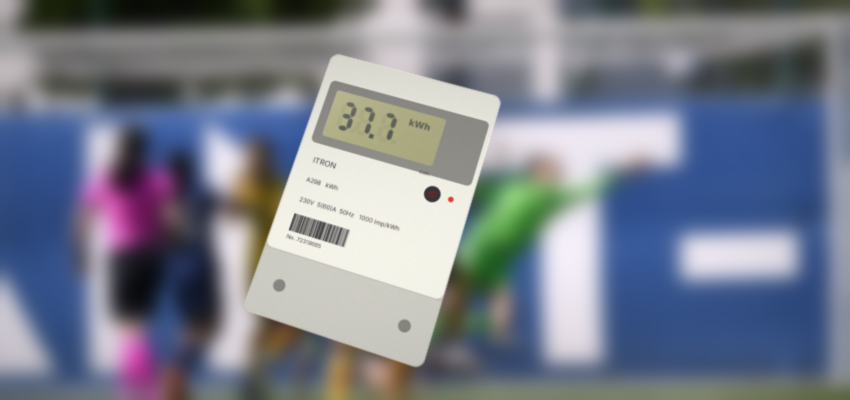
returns 37.7,kWh
